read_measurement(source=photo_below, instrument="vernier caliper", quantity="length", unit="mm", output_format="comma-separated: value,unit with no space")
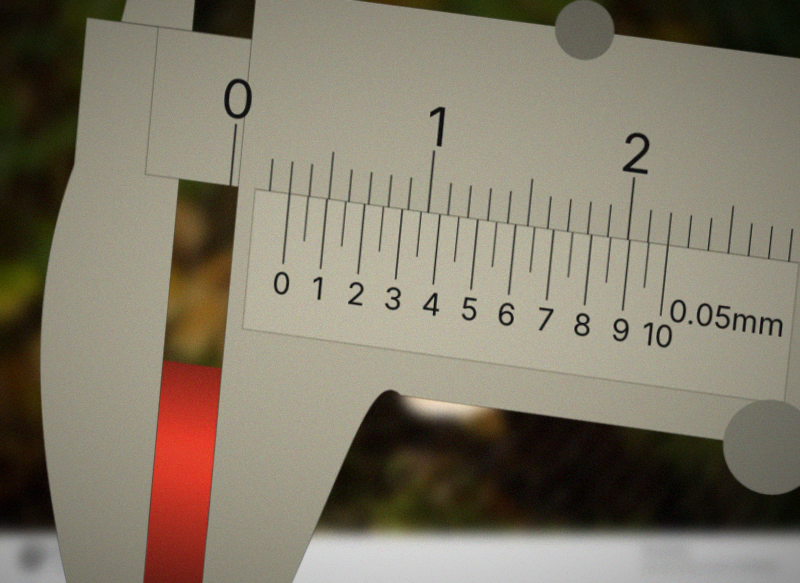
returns 3.0,mm
